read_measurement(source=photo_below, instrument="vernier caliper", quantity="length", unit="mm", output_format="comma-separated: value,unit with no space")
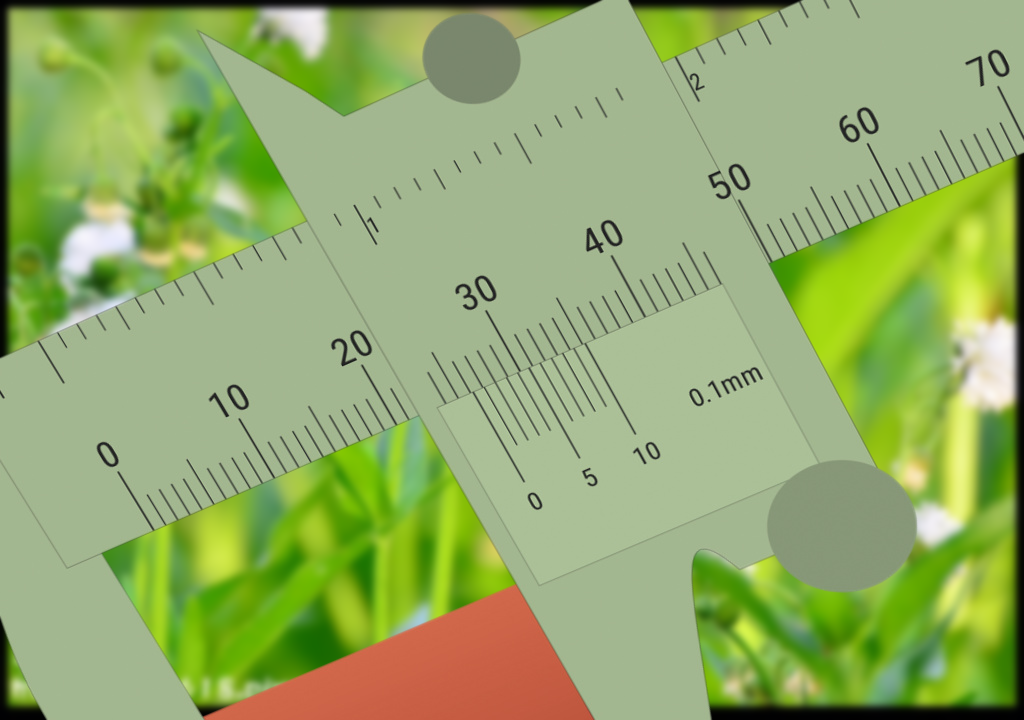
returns 26.2,mm
